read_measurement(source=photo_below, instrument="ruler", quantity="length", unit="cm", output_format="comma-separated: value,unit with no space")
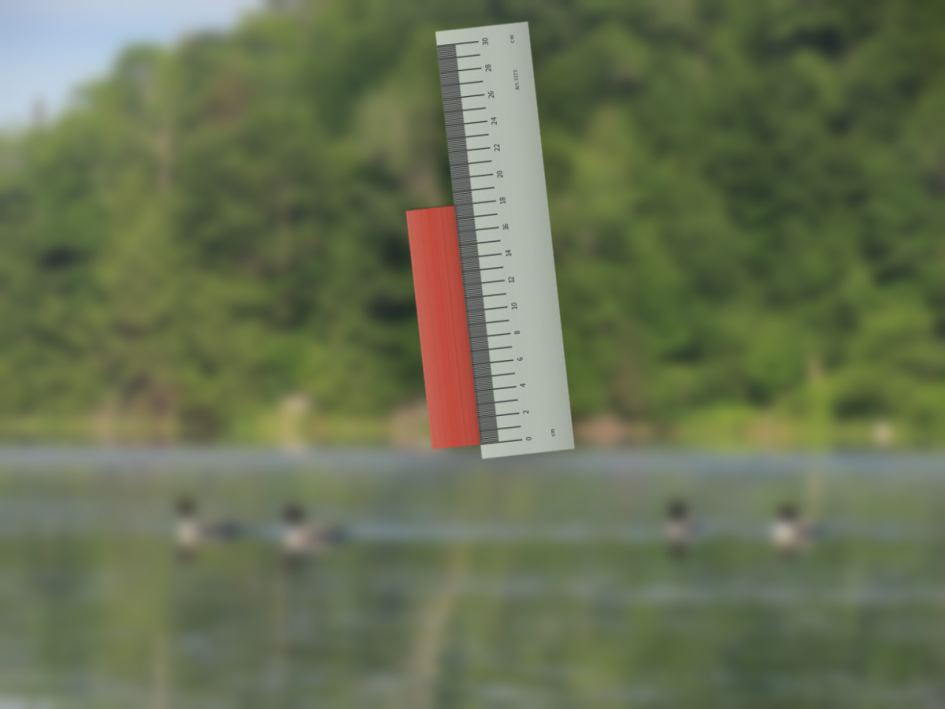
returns 18,cm
